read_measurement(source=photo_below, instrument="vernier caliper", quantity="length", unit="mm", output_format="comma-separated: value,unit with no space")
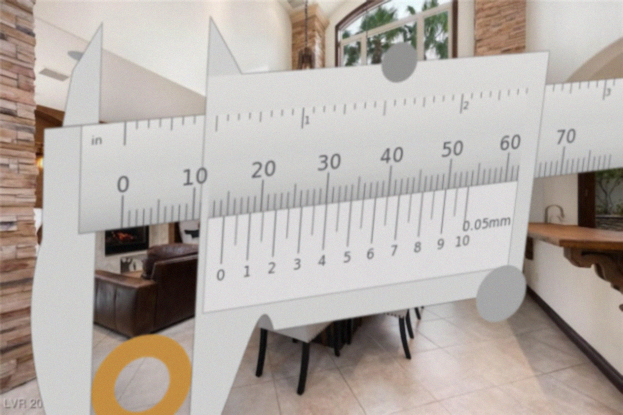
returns 14.5,mm
